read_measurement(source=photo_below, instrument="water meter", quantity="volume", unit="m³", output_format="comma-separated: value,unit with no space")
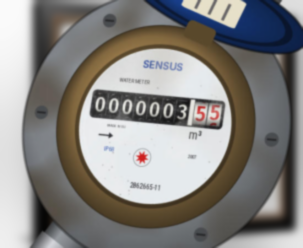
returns 3.55,m³
